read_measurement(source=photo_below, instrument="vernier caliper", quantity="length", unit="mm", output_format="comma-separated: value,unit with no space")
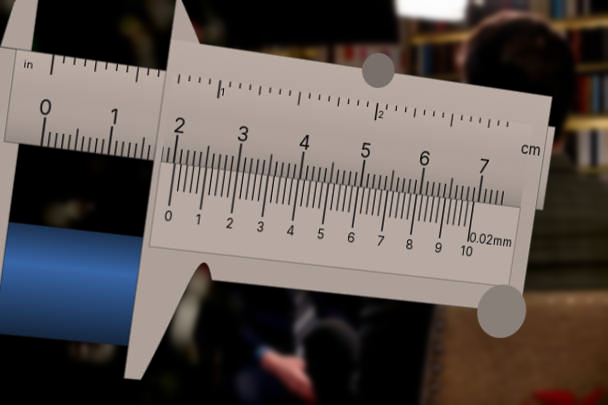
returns 20.2,mm
